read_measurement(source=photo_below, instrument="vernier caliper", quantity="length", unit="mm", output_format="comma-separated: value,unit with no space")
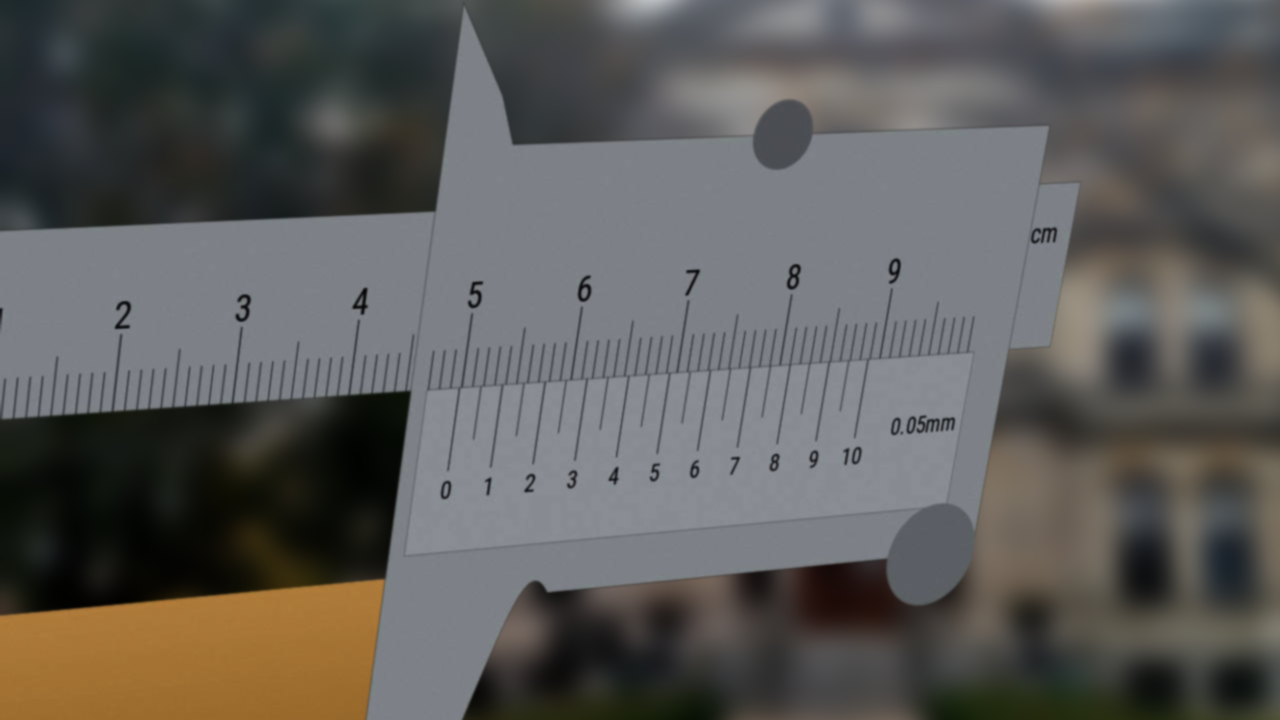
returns 49.8,mm
